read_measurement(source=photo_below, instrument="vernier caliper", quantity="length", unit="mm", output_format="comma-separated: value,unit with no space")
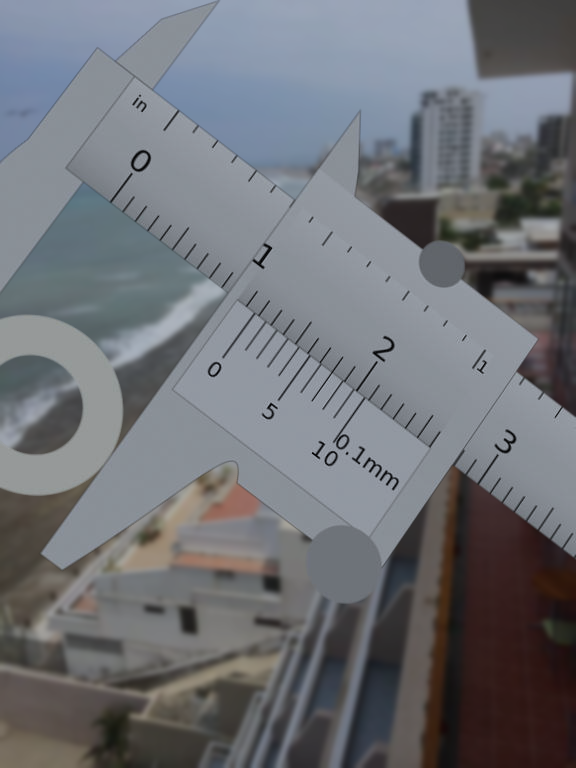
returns 11.7,mm
